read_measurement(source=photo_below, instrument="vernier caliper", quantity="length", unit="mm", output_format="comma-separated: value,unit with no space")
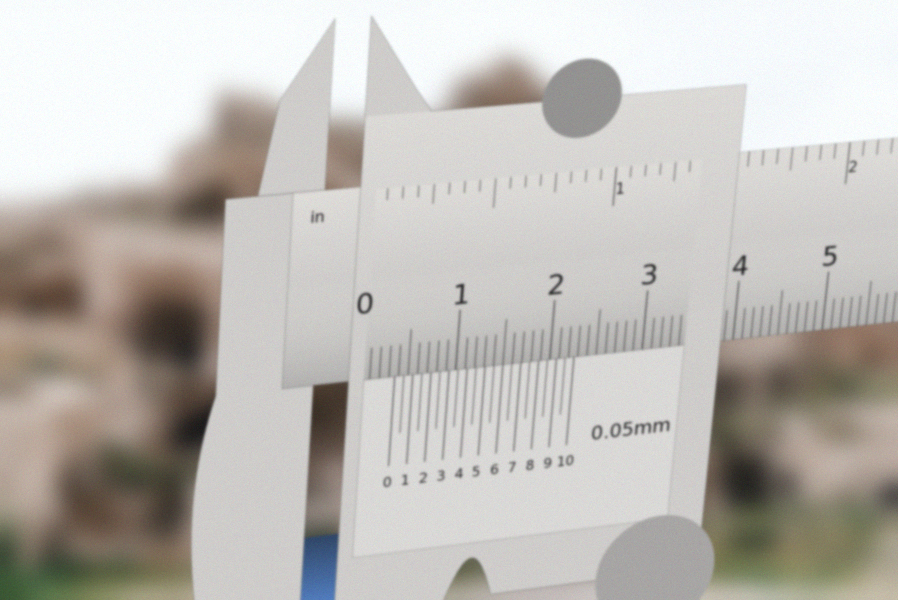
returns 3.6,mm
